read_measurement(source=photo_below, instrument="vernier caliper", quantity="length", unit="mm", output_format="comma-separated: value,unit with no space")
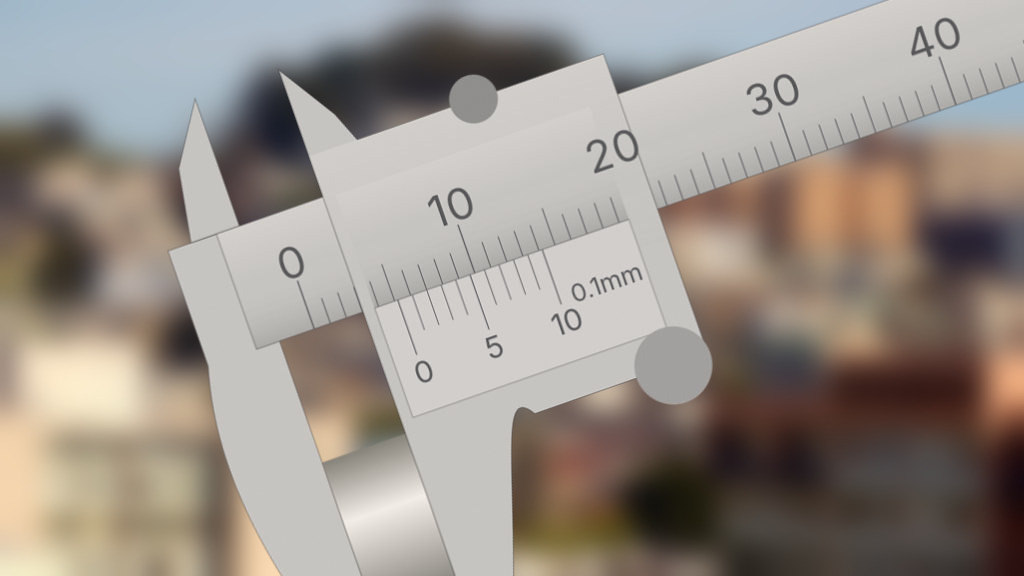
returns 5.2,mm
